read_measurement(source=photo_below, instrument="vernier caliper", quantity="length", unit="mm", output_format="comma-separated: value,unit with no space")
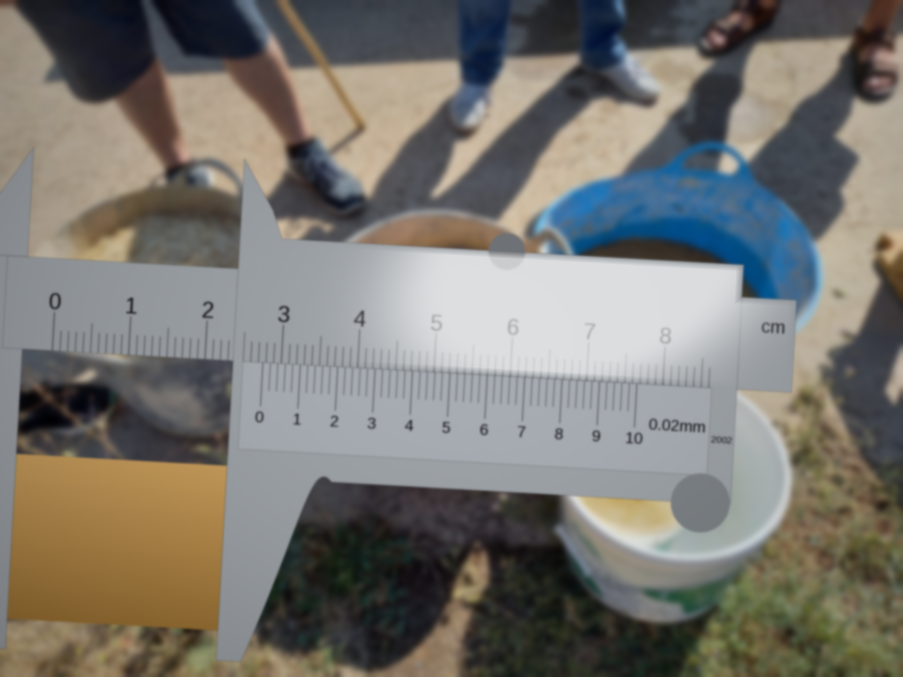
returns 27.6,mm
